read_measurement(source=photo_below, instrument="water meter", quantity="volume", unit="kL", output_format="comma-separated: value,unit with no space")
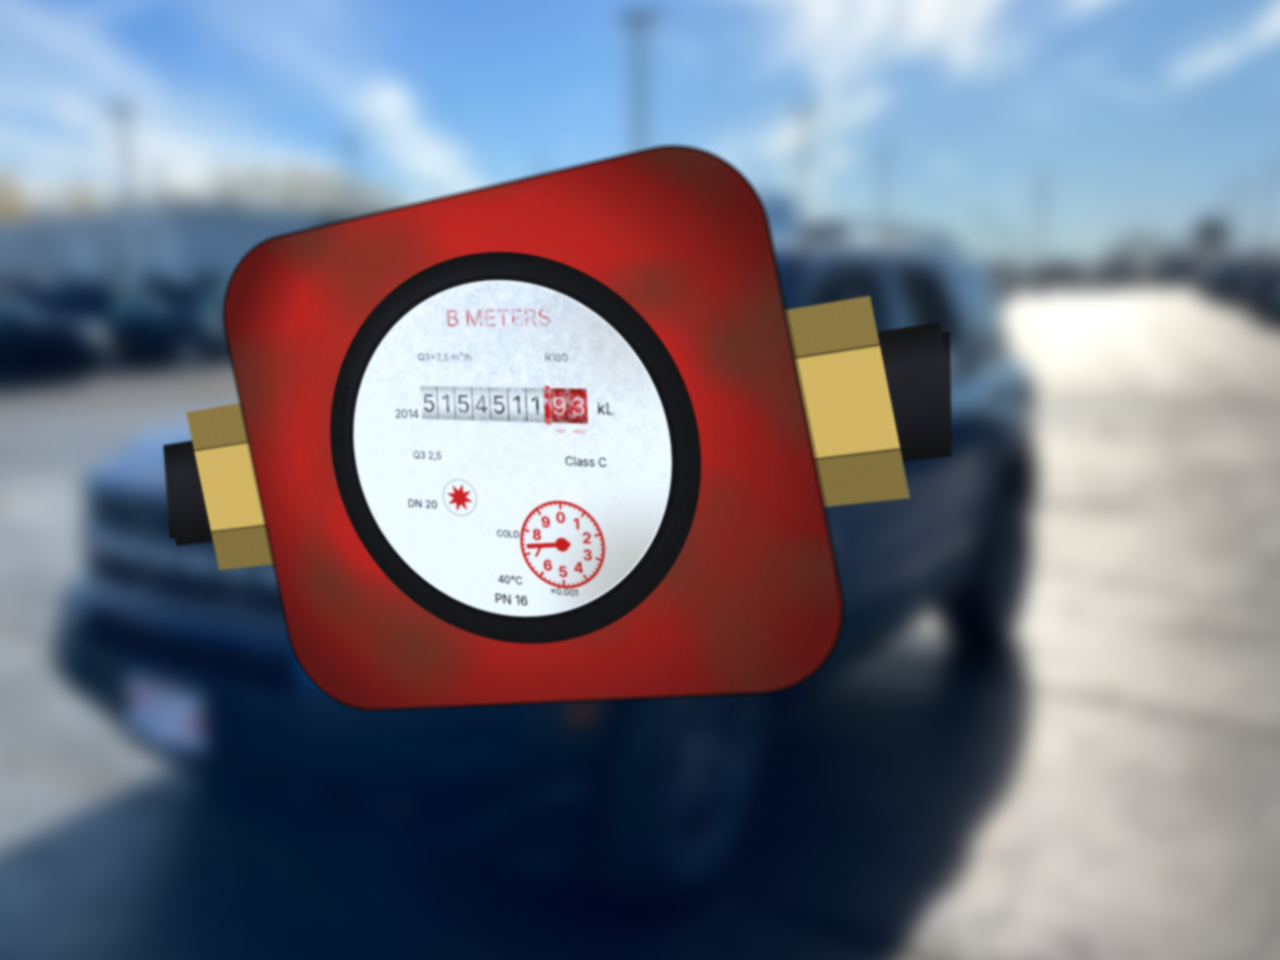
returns 5154511.937,kL
